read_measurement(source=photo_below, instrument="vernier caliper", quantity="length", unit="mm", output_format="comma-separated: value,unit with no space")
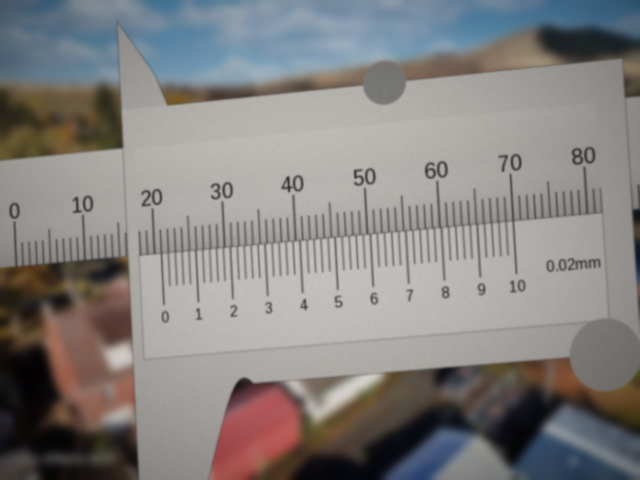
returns 21.0,mm
